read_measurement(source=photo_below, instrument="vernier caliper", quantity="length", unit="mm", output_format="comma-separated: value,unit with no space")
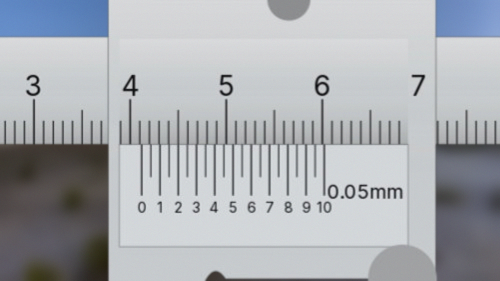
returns 41.2,mm
